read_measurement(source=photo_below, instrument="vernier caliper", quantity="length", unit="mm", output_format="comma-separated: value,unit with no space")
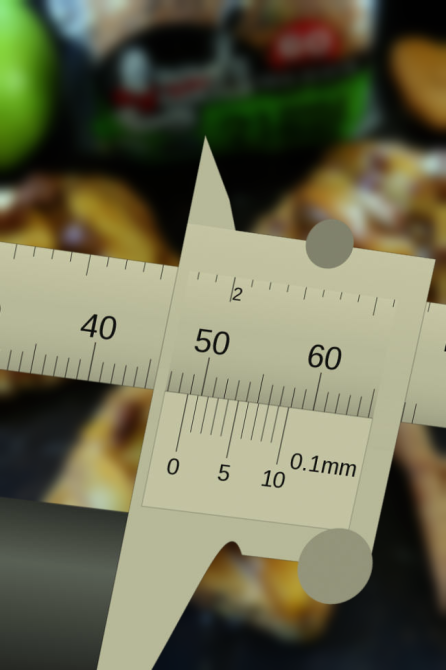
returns 48.8,mm
